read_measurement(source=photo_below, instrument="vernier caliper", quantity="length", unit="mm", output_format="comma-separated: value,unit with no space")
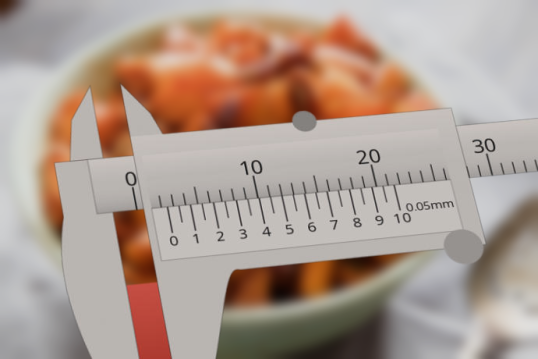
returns 2.5,mm
